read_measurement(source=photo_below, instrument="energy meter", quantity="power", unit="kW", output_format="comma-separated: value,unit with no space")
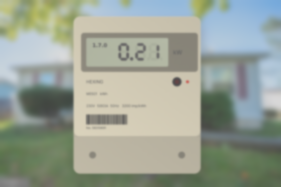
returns 0.21,kW
